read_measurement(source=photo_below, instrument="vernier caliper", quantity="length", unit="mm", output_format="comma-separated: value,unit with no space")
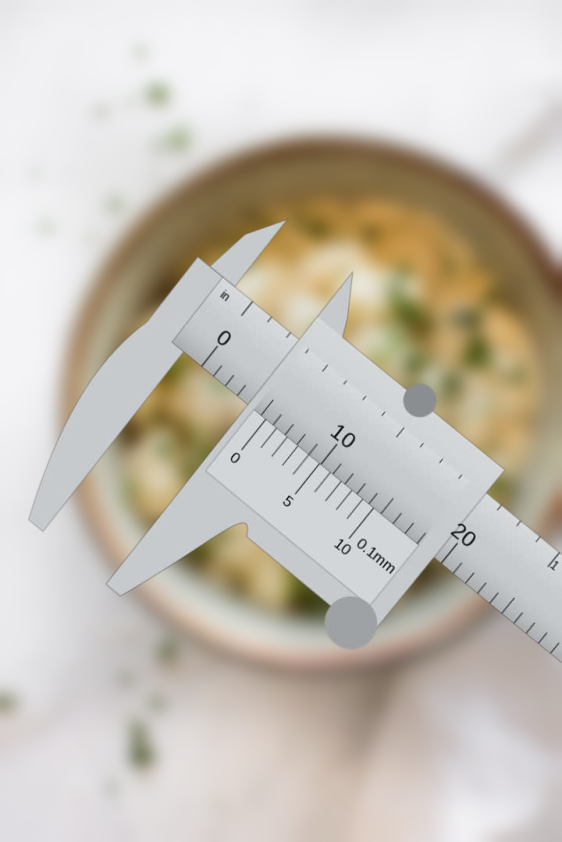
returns 5.4,mm
